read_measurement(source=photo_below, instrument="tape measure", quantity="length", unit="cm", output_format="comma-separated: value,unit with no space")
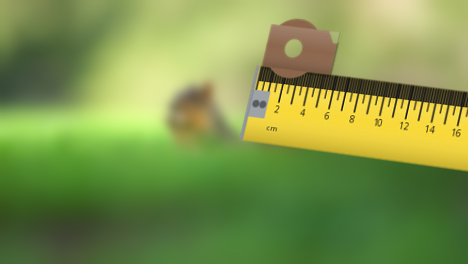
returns 5.5,cm
